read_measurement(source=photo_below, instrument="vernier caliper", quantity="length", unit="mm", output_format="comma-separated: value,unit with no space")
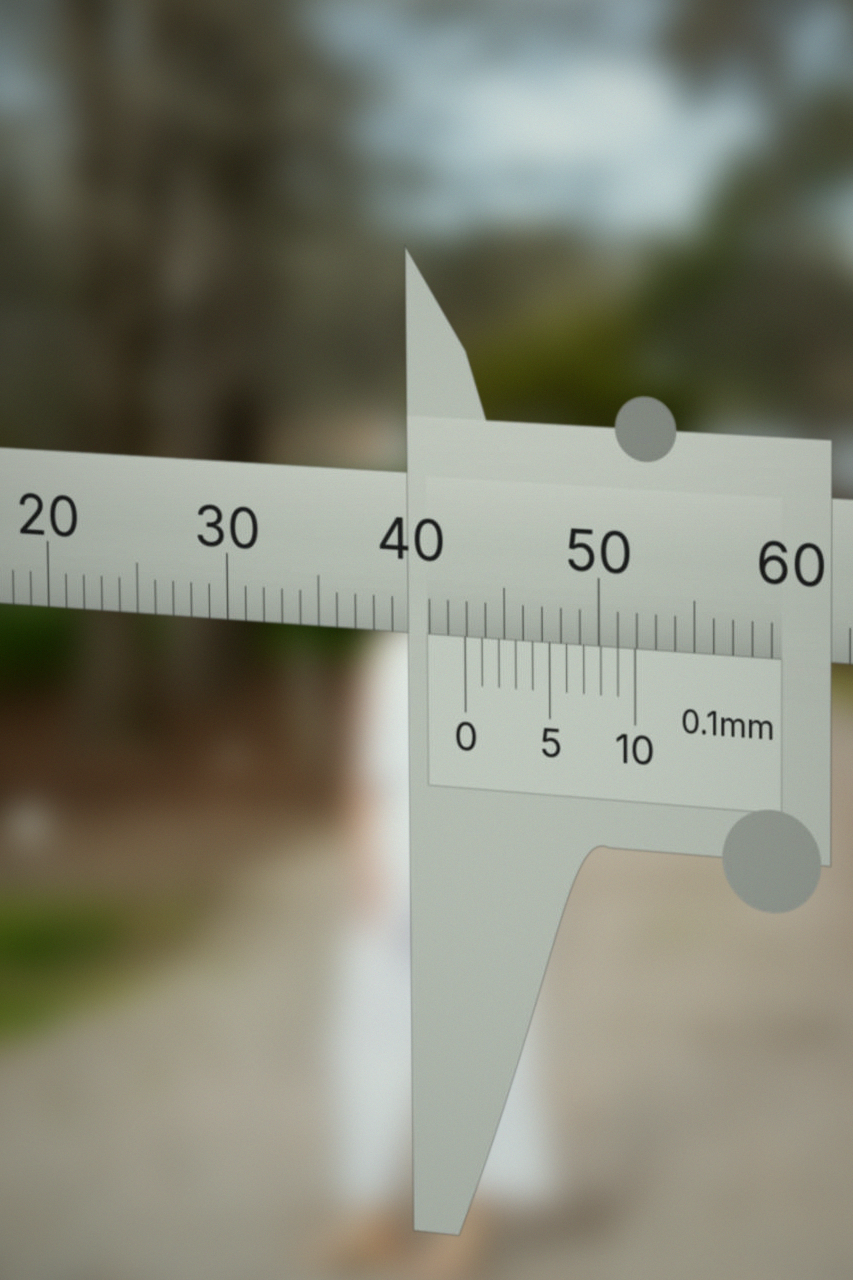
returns 42.9,mm
